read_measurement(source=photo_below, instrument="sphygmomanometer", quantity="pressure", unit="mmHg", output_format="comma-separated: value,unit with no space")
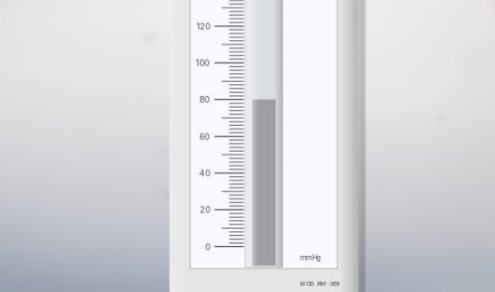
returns 80,mmHg
